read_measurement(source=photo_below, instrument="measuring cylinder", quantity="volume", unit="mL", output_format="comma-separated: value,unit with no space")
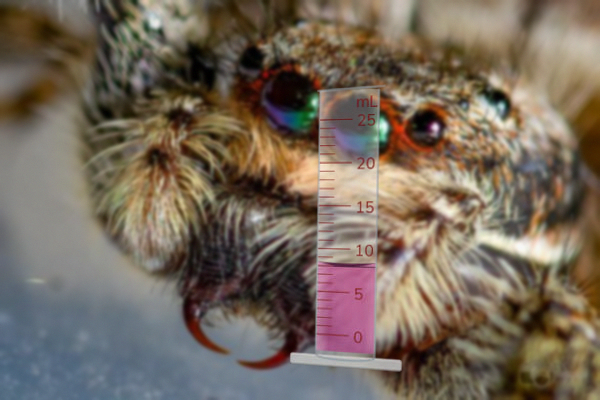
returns 8,mL
